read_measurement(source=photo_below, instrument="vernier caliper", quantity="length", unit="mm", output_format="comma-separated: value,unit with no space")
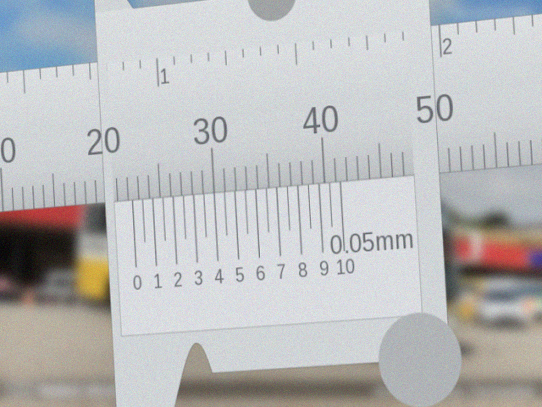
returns 22.4,mm
